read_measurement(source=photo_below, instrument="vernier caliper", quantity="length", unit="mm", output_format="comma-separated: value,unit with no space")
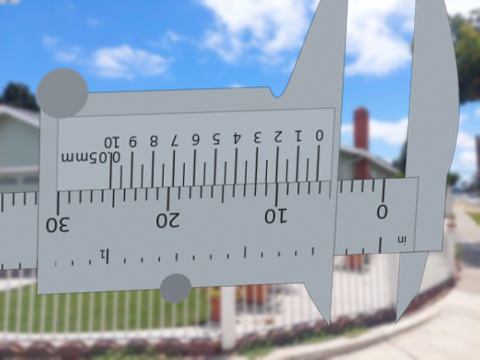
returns 6.3,mm
